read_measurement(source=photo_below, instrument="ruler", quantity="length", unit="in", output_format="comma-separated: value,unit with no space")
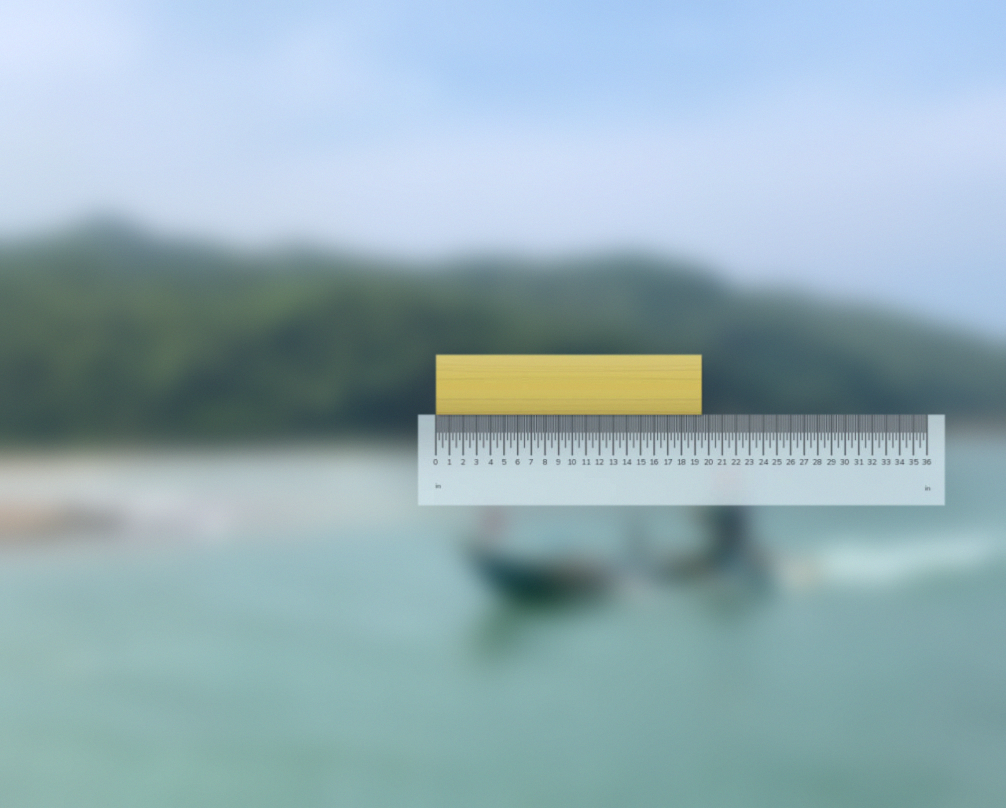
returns 19.5,in
